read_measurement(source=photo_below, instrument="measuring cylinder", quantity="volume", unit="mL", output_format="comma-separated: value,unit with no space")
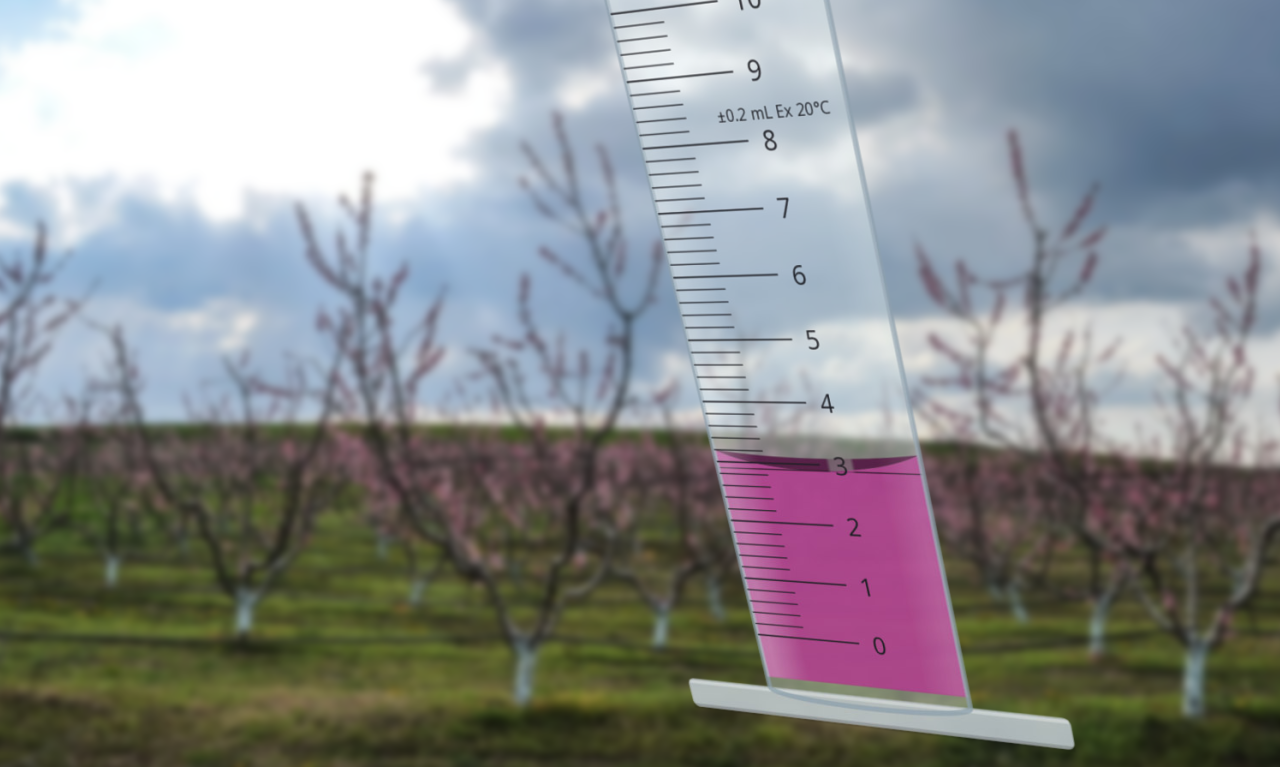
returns 2.9,mL
